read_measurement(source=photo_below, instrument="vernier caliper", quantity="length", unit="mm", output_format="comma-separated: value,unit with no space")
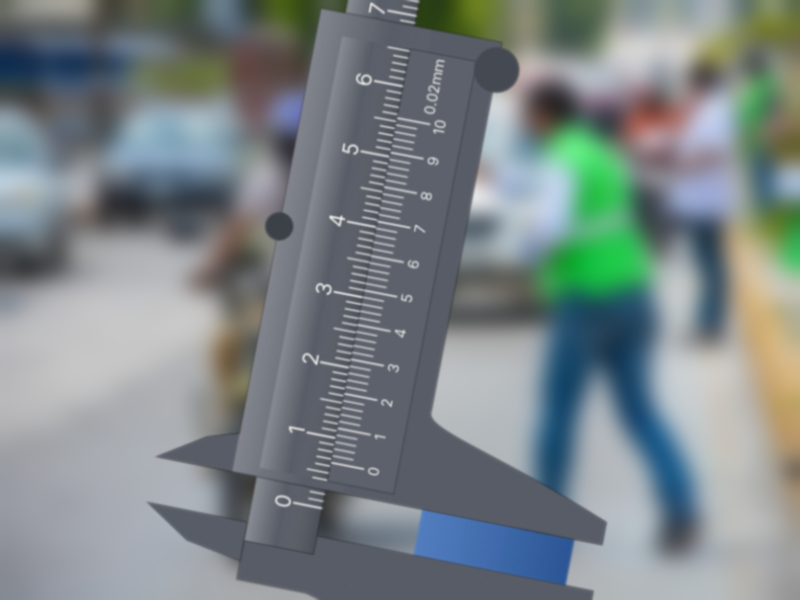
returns 6.5,mm
